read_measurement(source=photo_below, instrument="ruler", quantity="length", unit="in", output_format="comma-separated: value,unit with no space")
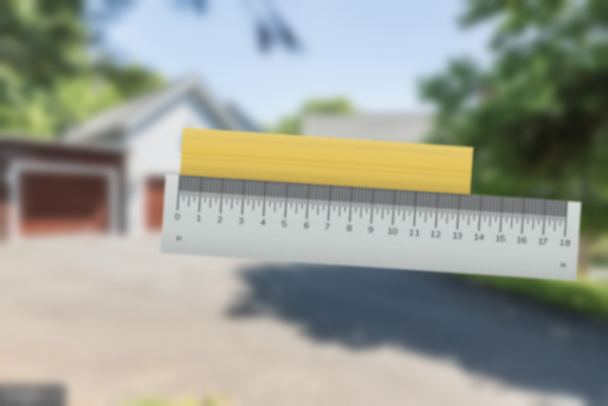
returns 13.5,in
